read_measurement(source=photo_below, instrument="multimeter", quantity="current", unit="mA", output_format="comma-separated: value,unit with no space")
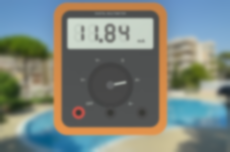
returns 11.84,mA
